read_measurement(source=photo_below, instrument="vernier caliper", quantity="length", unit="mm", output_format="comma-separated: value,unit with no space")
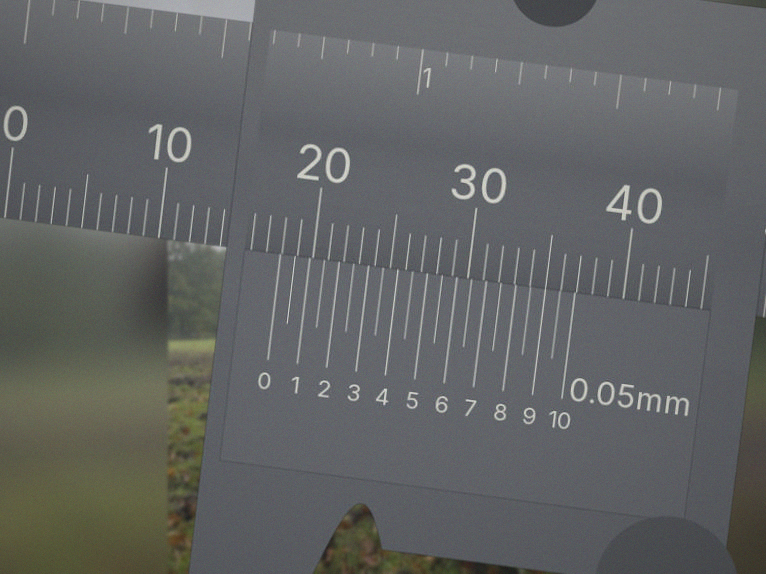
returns 17.9,mm
